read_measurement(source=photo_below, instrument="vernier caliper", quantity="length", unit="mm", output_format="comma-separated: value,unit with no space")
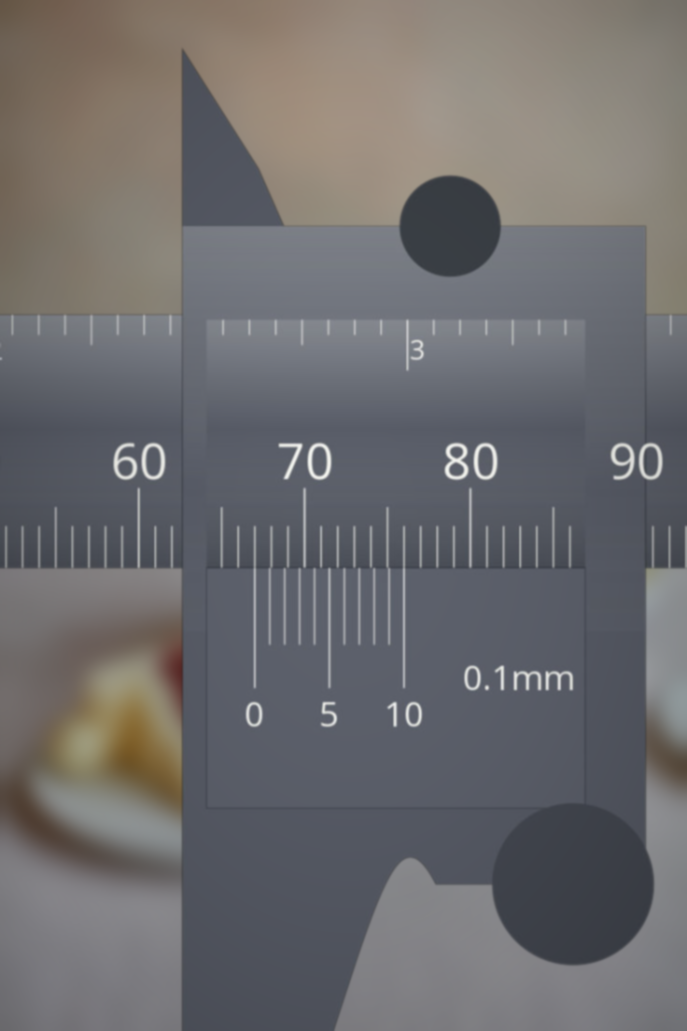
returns 67.0,mm
